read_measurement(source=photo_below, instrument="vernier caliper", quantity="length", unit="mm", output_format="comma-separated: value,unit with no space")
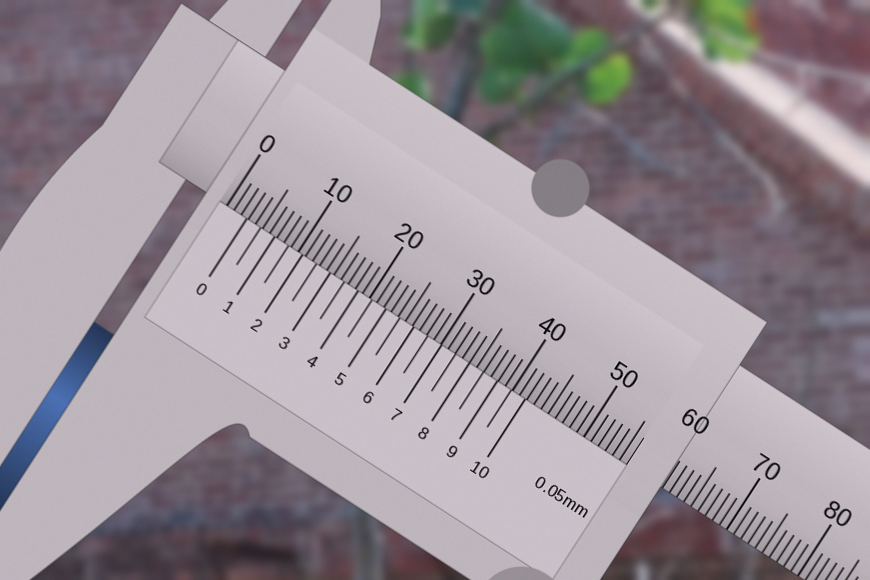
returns 2.8,mm
